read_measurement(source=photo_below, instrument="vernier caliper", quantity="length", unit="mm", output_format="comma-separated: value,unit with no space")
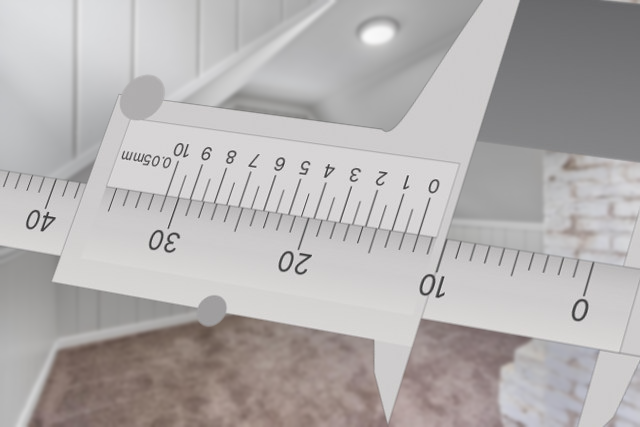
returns 12.0,mm
